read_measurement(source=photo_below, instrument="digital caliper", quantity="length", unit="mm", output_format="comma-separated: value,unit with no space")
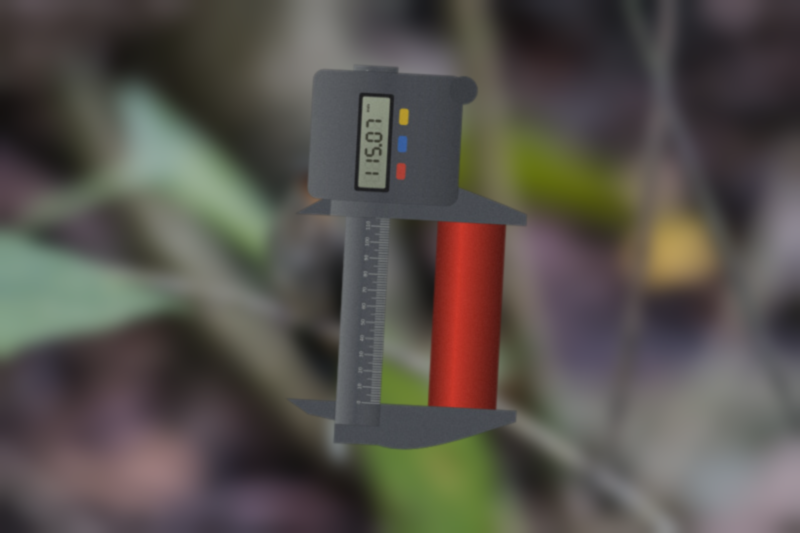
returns 115.07,mm
